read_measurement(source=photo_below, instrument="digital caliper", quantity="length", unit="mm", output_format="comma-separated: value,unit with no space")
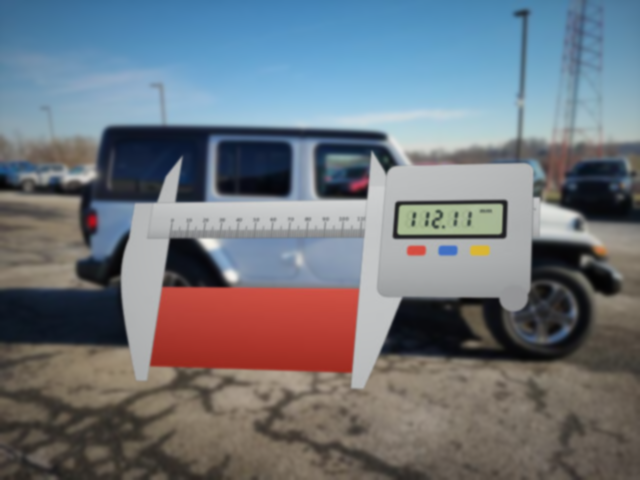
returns 112.11,mm
